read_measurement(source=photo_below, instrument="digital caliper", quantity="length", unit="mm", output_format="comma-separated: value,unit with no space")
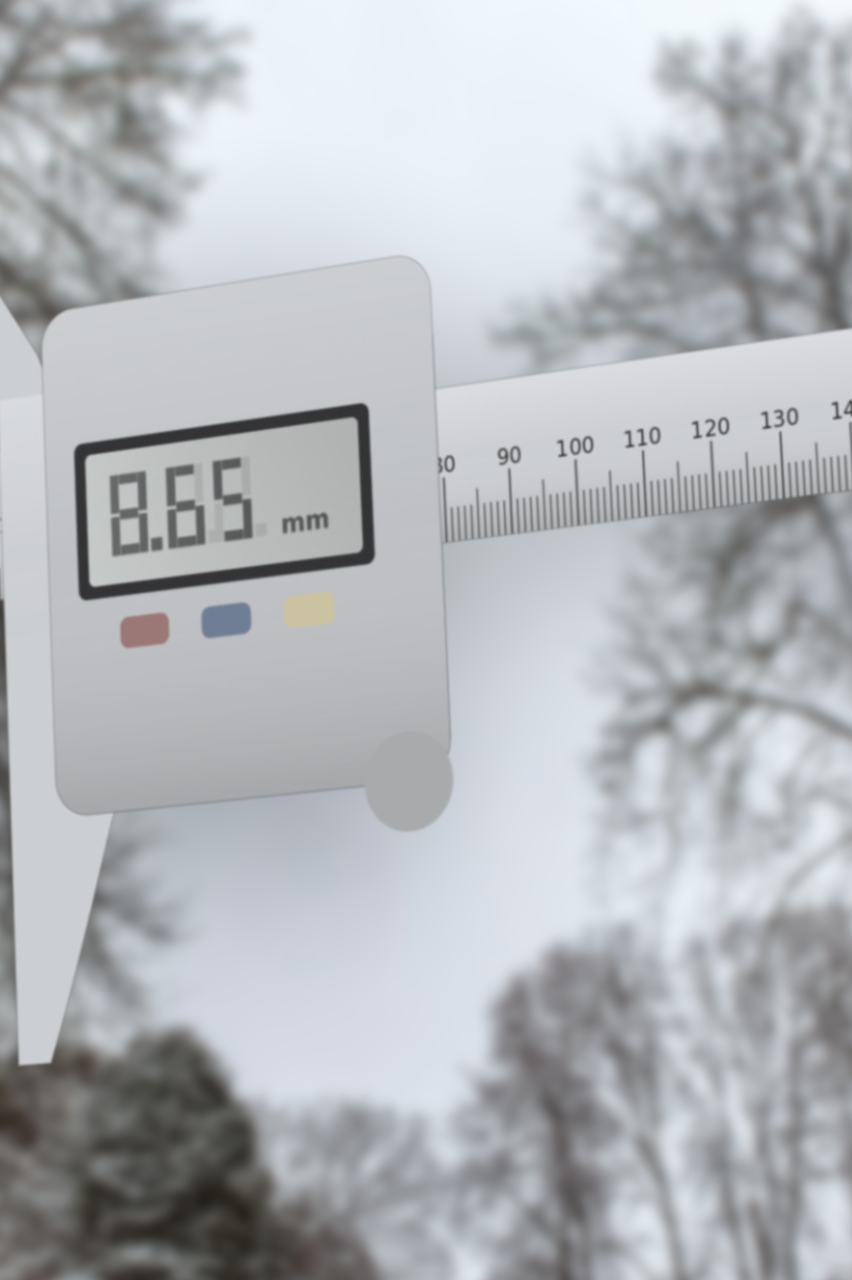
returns 8.65,mm
